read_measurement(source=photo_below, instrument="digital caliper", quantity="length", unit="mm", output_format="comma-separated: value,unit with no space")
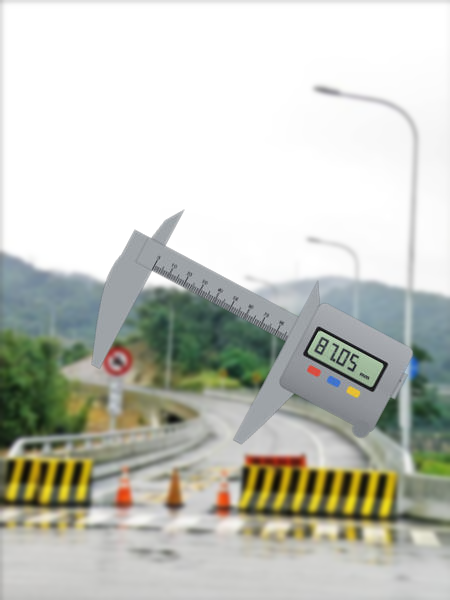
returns 87.05,mm
